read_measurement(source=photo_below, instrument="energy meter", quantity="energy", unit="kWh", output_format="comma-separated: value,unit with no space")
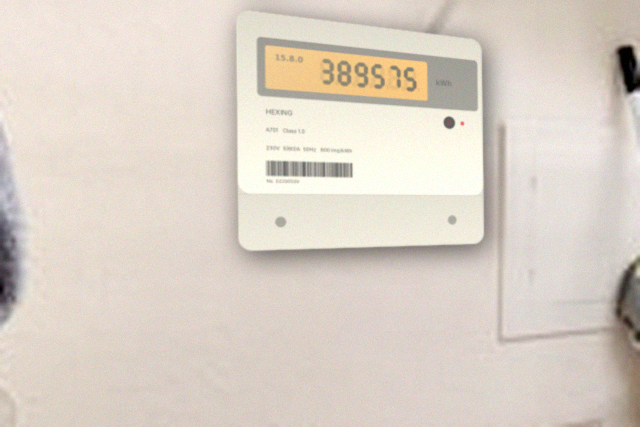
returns 389575,kWh
